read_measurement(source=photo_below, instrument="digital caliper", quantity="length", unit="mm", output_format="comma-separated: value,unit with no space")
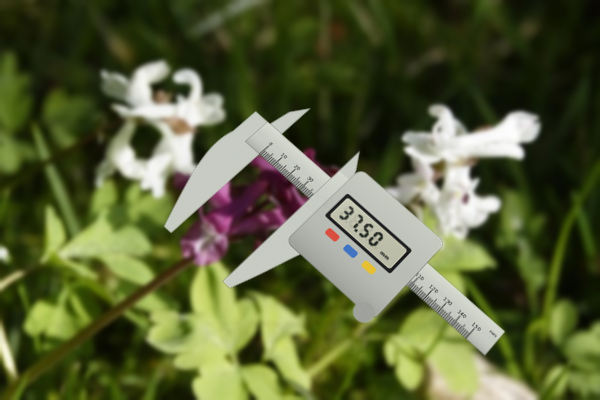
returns 37.50,mm
